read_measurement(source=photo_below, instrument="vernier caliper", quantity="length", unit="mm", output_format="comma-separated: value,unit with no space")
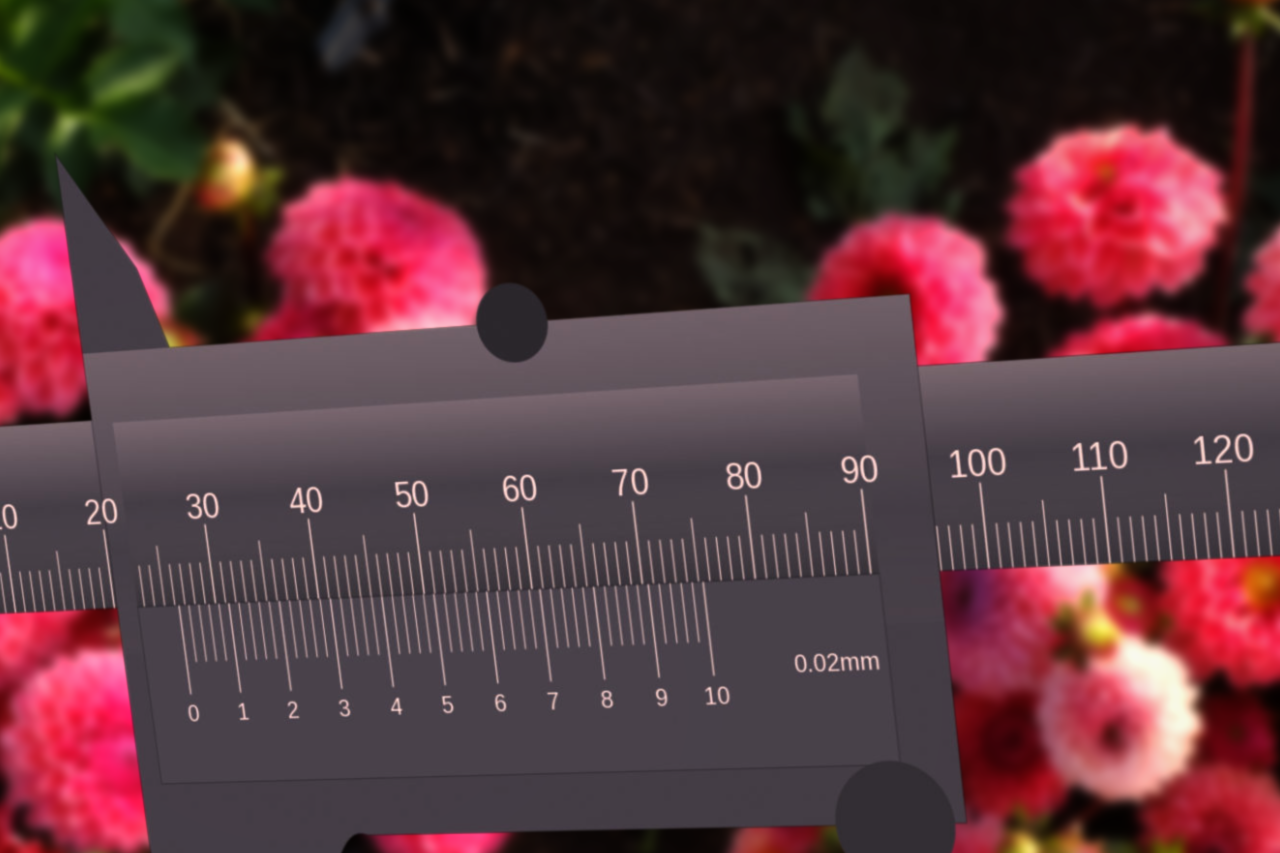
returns 26.4,mm
